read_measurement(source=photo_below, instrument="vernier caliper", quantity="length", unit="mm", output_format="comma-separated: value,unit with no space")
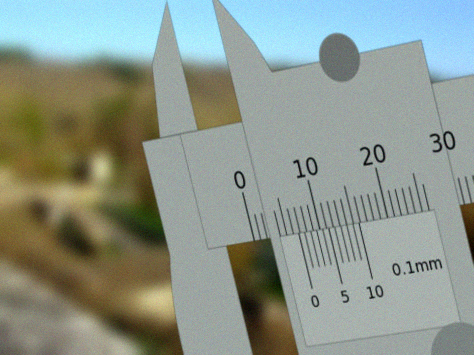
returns 6.8,mm
